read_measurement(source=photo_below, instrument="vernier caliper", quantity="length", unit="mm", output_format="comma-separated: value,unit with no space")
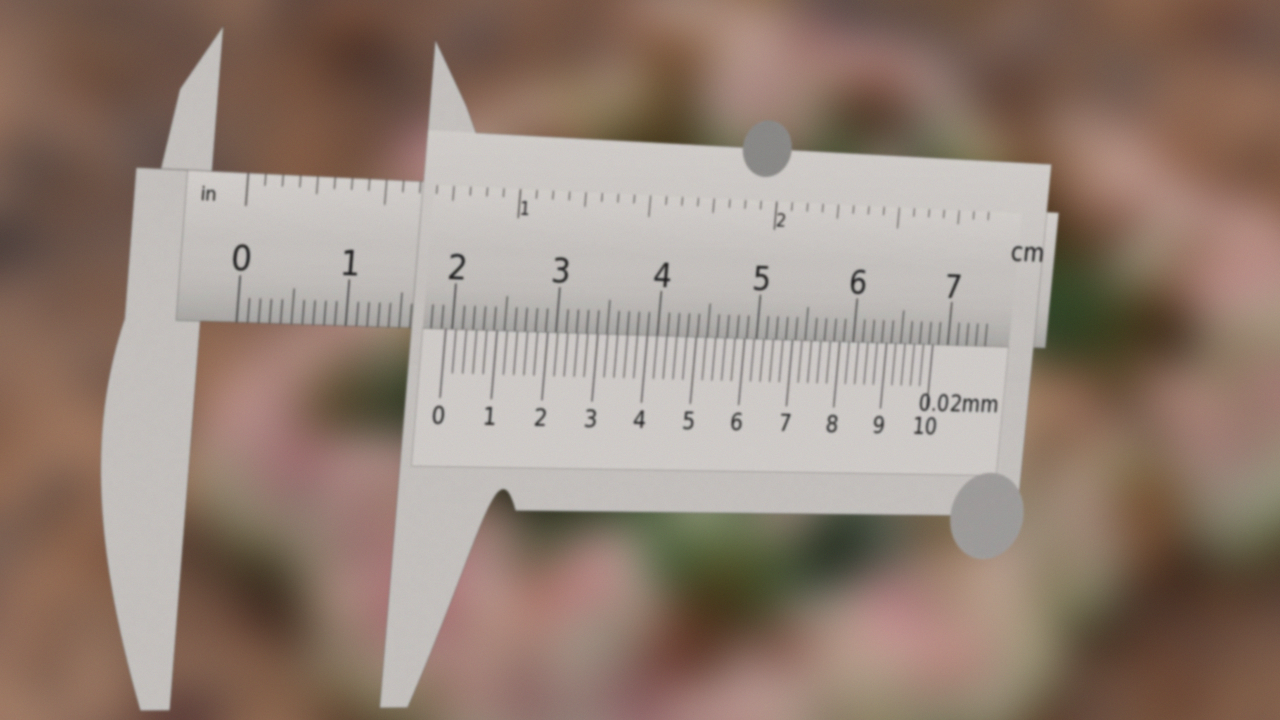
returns 19.4,mm
